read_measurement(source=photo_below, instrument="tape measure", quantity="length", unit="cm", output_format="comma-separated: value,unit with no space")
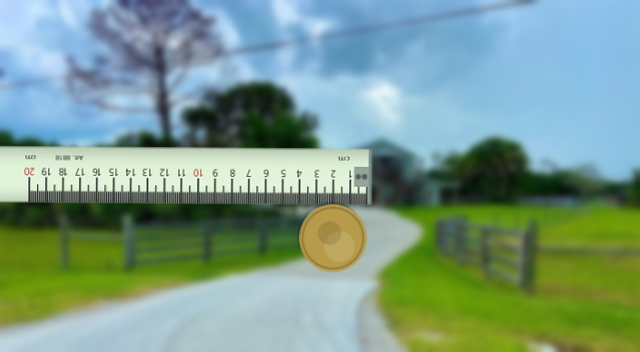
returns 4,cm
